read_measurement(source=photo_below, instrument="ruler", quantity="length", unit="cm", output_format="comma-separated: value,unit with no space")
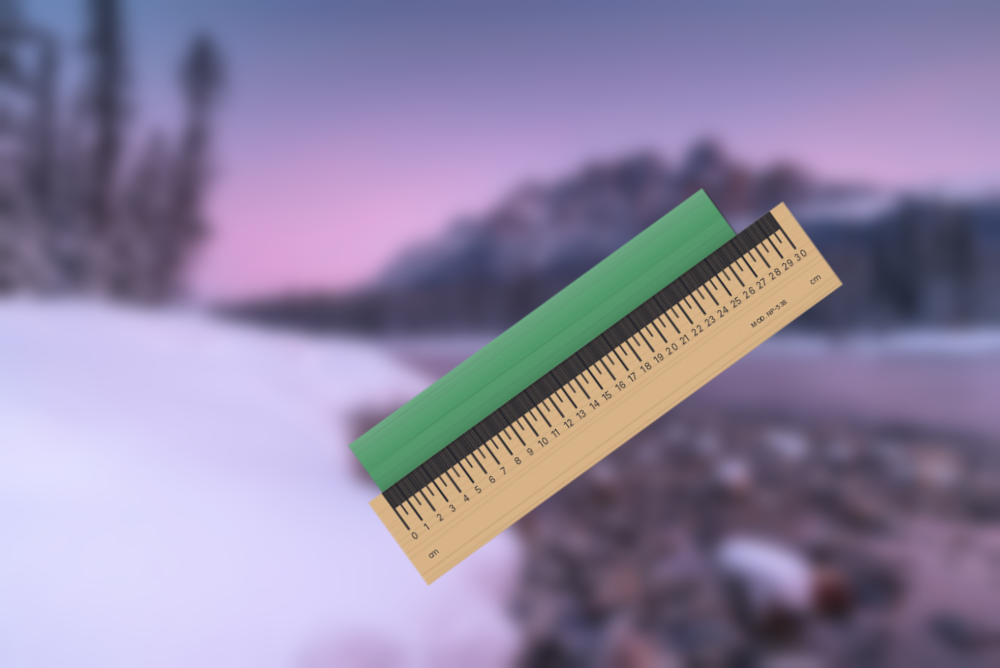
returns 27.5,cm
